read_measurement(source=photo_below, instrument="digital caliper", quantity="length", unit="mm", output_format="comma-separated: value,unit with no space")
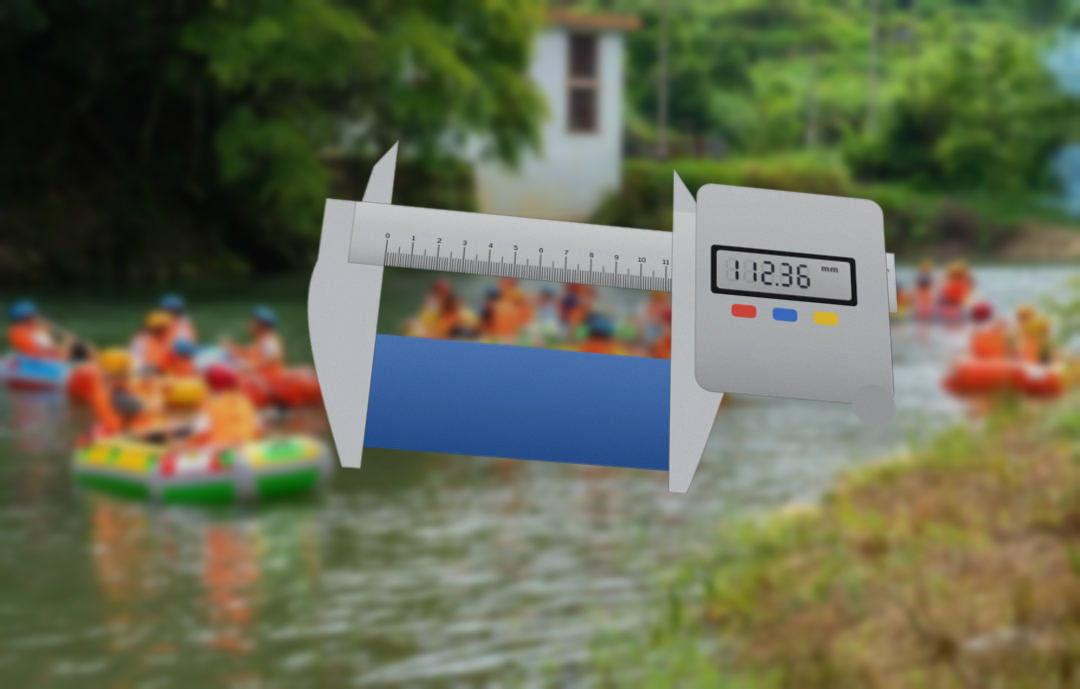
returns 112.36,mm
